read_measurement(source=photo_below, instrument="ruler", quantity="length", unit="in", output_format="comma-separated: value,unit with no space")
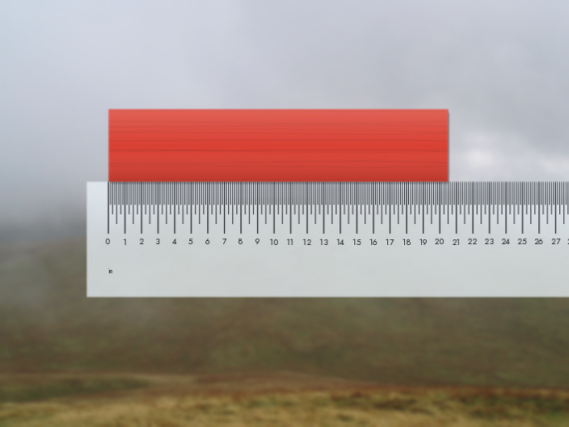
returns 20.5,in
